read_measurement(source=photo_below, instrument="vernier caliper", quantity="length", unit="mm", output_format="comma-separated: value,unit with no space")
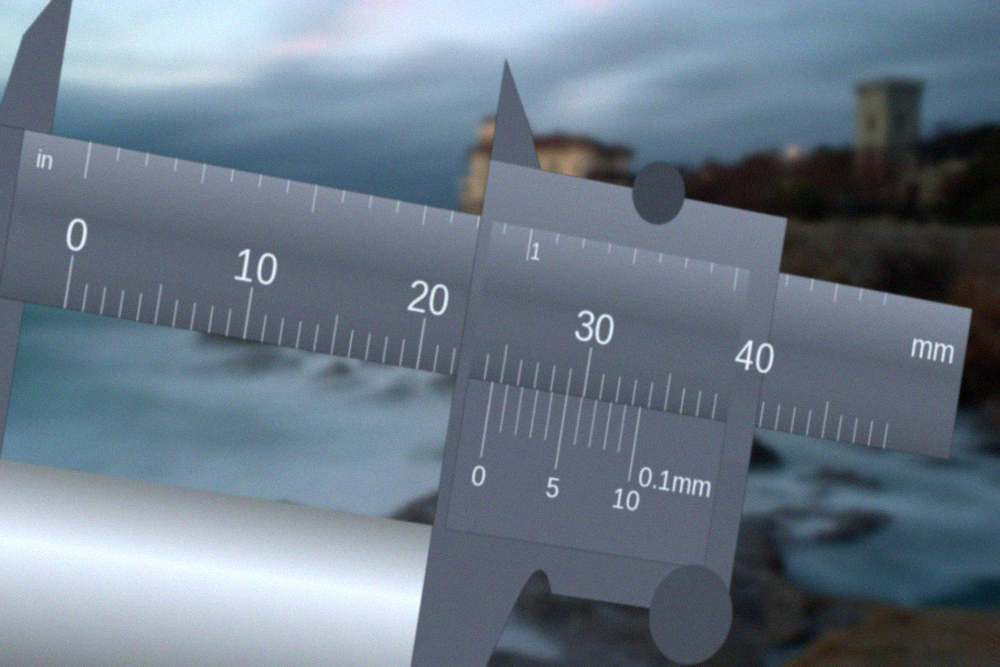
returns 24.5,mm
